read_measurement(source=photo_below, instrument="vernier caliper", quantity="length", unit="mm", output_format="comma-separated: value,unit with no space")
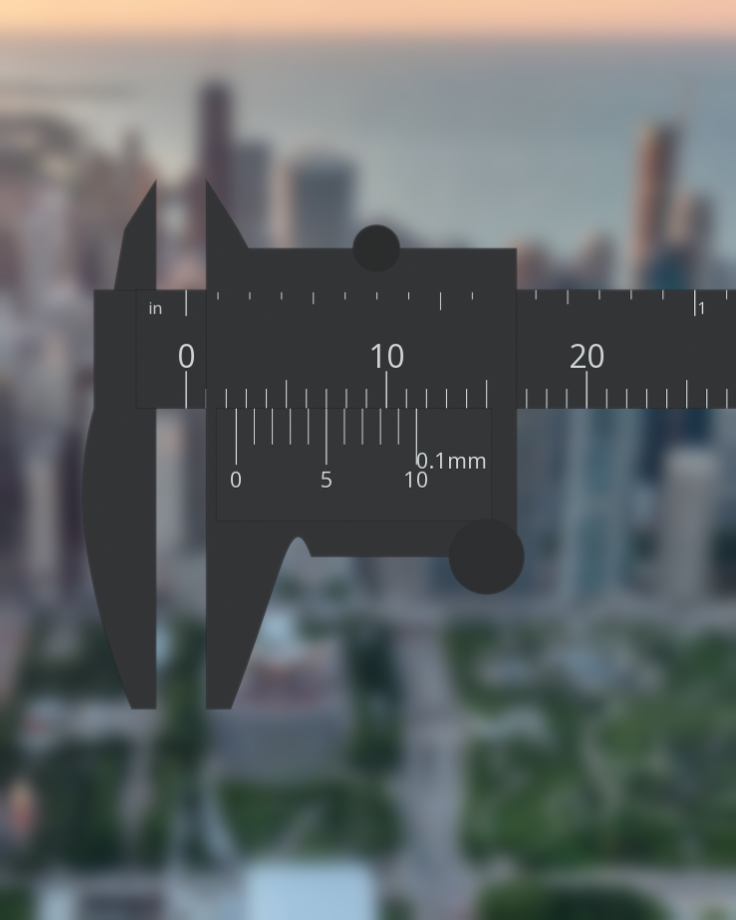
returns 2.5,mm
